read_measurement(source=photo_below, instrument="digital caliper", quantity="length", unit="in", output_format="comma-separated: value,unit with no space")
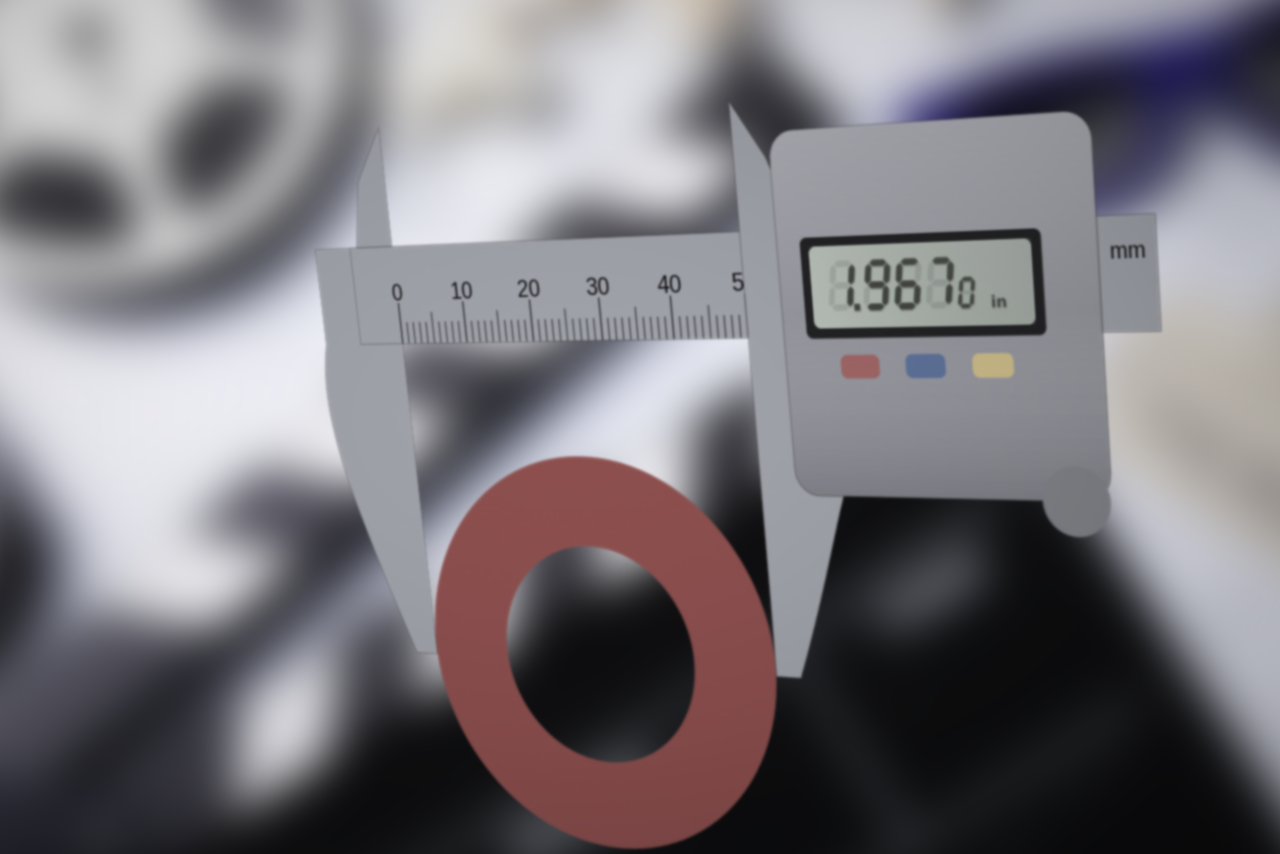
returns 1.9670,in
